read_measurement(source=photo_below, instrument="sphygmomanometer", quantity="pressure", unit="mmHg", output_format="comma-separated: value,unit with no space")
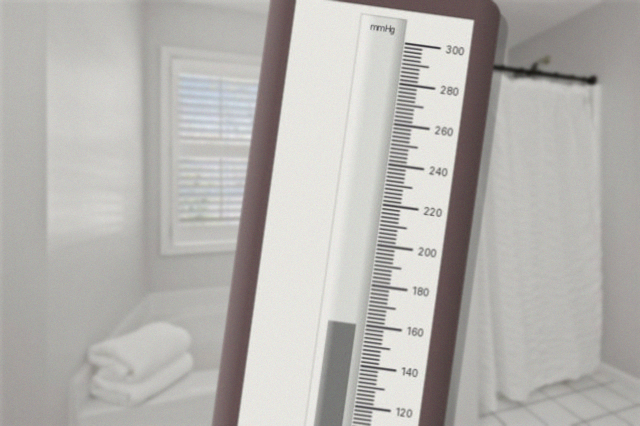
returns 160,mmHg
